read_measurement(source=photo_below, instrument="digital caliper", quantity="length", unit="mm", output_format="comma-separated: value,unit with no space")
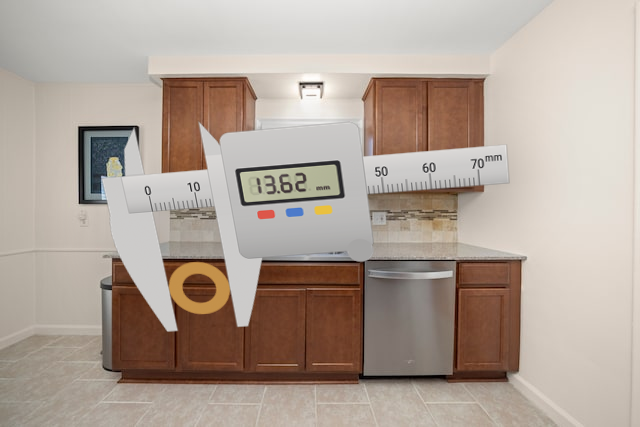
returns 13.62,mm
